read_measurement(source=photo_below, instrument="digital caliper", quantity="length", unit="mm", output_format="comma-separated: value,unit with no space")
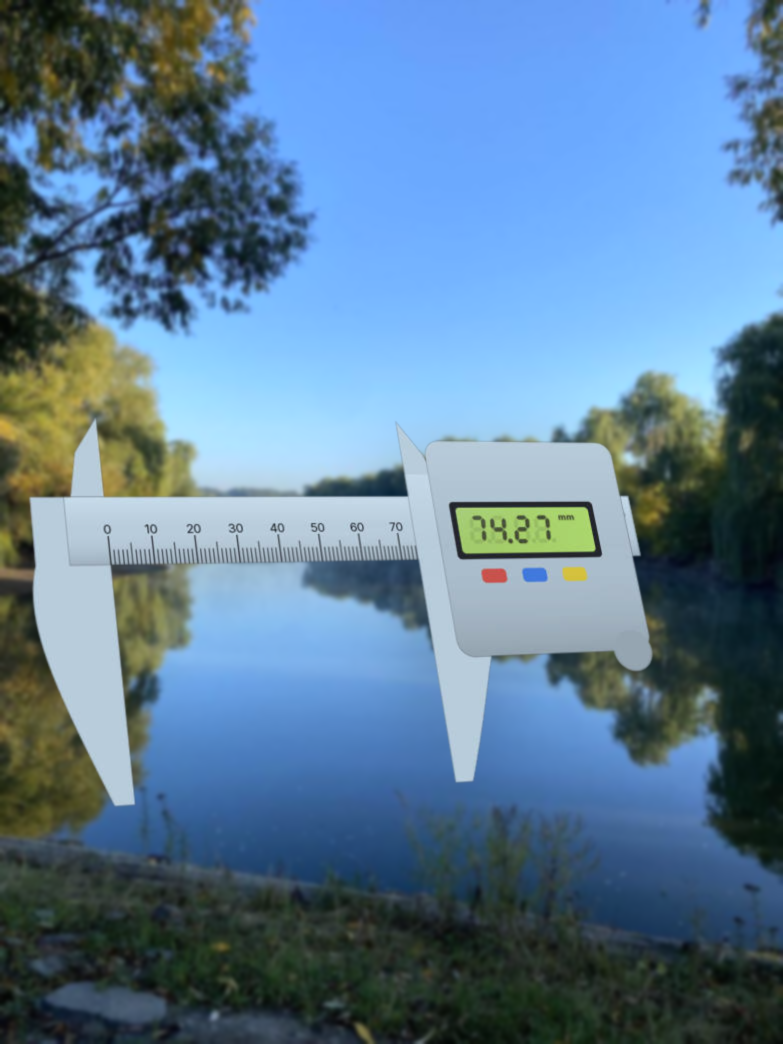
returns 74.27,mm
